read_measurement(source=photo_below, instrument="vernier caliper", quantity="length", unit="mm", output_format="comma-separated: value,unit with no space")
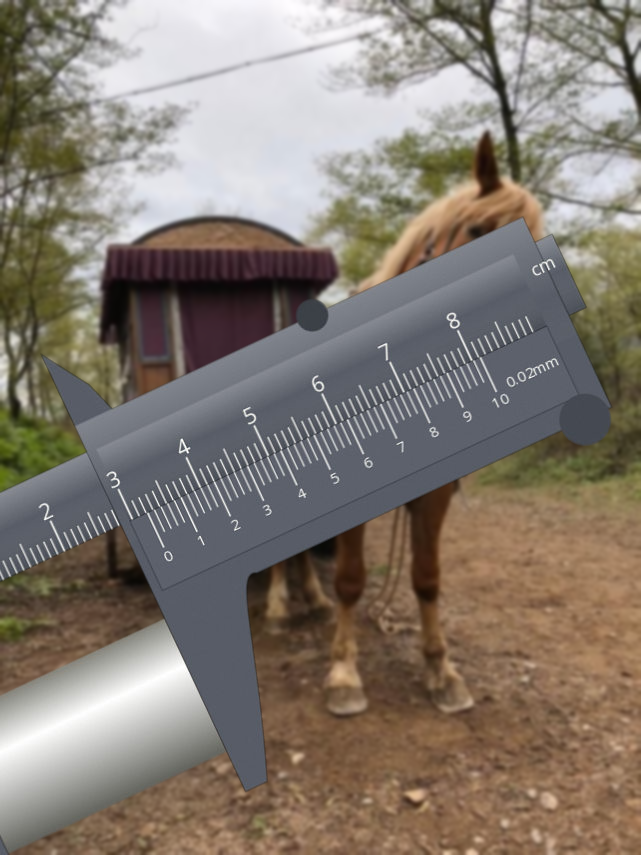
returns 32.2,mm
